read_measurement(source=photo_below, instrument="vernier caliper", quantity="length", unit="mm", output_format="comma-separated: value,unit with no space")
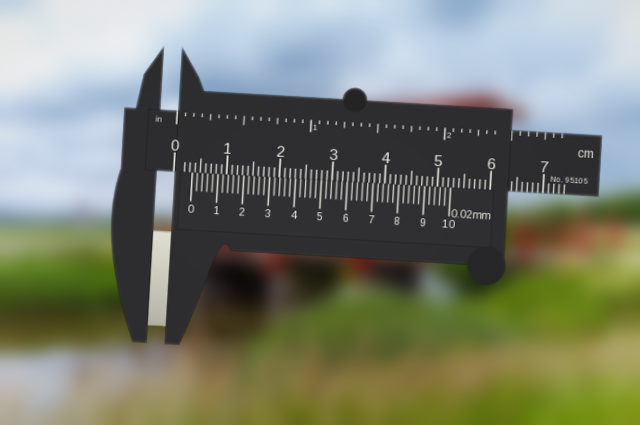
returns 3.5,mm
